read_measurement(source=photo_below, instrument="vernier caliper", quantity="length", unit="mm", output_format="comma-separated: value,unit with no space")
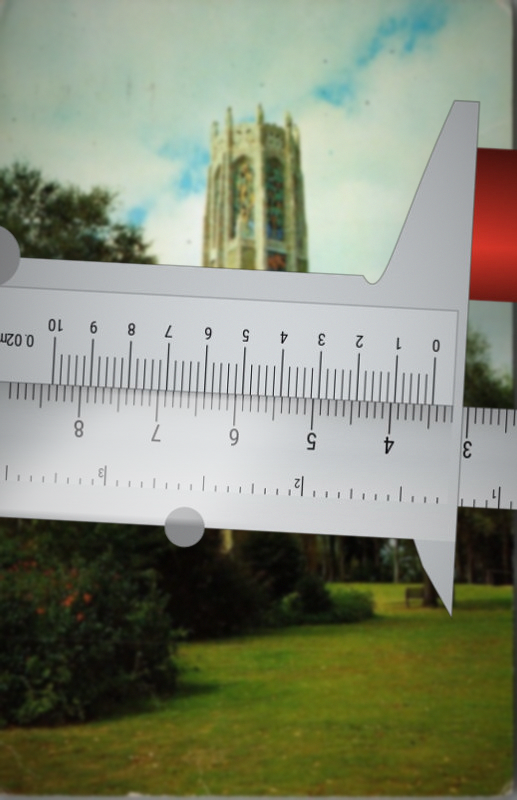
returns 34.6,mm
